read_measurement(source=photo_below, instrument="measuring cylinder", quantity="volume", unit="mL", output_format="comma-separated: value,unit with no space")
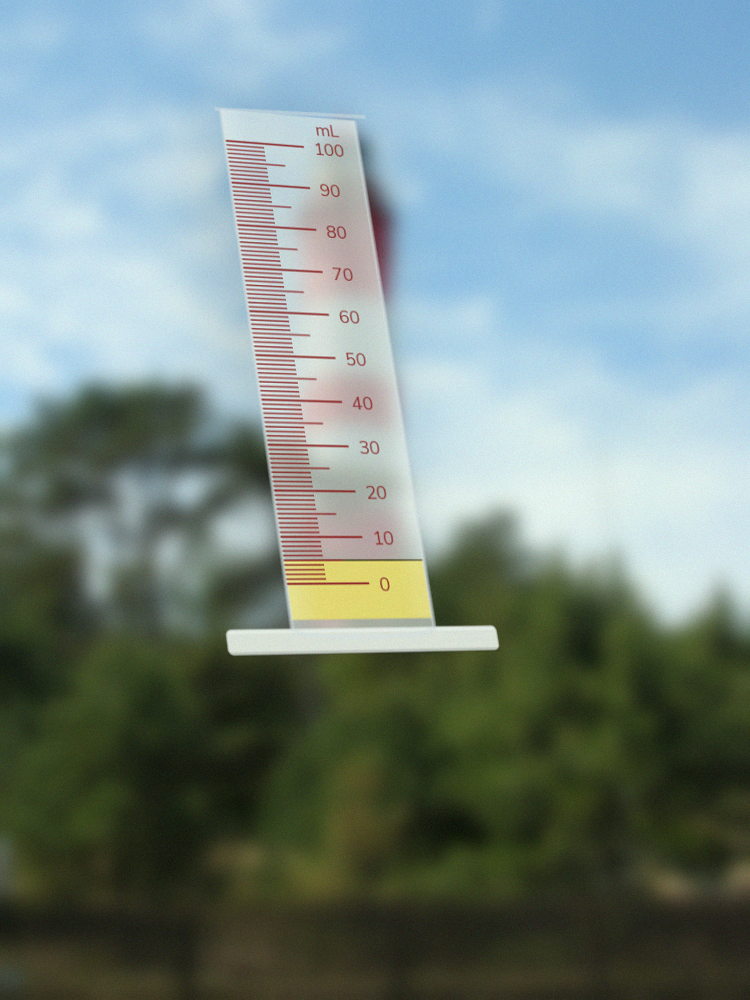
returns 5,mL
